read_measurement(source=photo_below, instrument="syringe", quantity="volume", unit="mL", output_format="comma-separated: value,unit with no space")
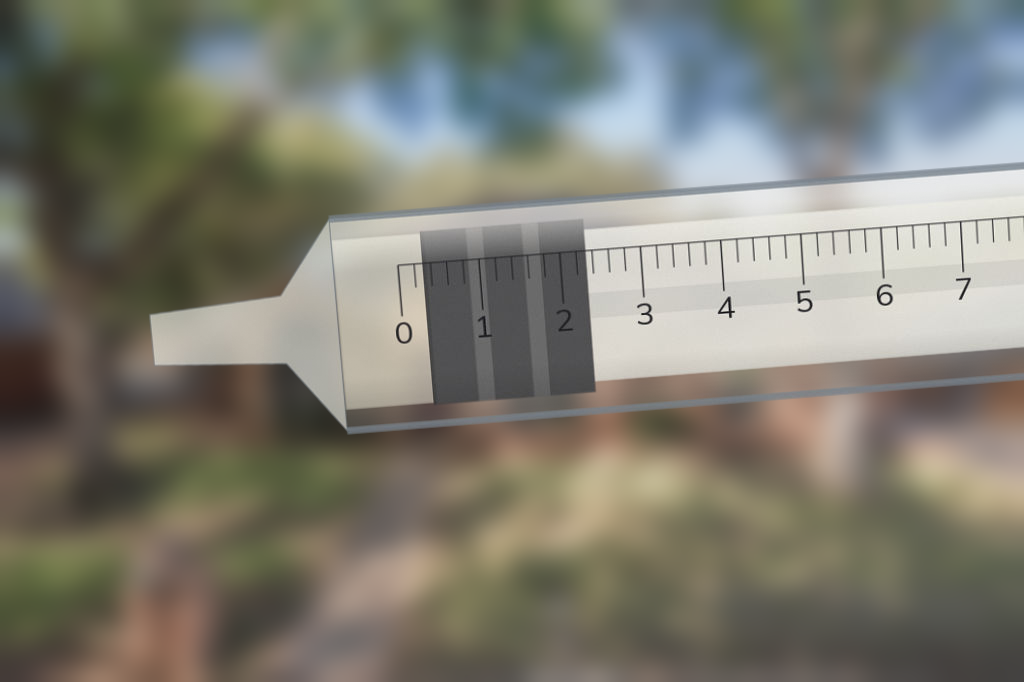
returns 0.3,mL
